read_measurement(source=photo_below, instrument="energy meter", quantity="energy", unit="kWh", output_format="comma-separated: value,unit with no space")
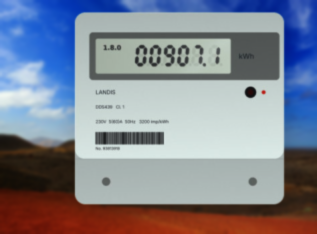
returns 907.1,kWh
